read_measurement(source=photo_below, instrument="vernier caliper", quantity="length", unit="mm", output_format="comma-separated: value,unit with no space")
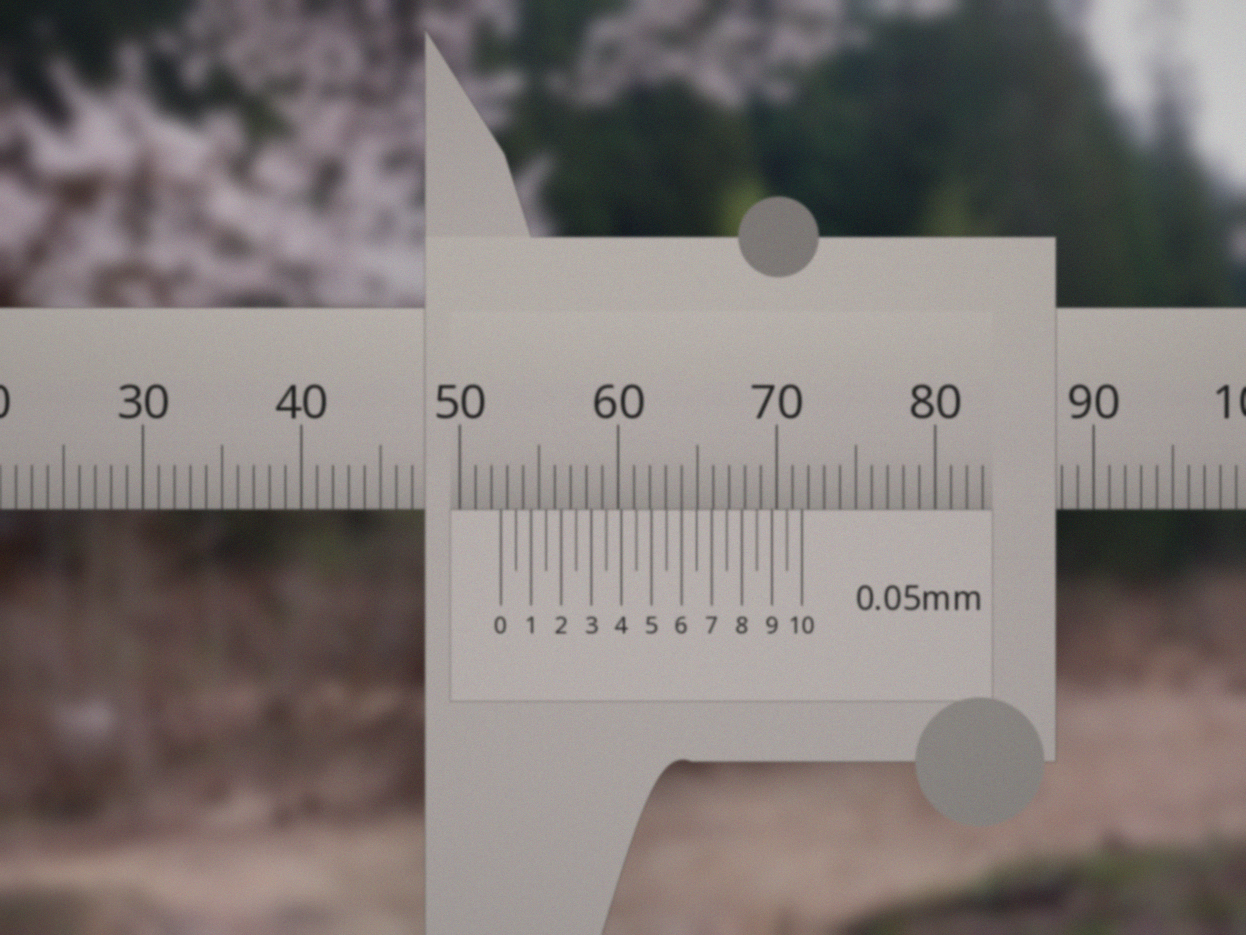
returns 52.6,mm
